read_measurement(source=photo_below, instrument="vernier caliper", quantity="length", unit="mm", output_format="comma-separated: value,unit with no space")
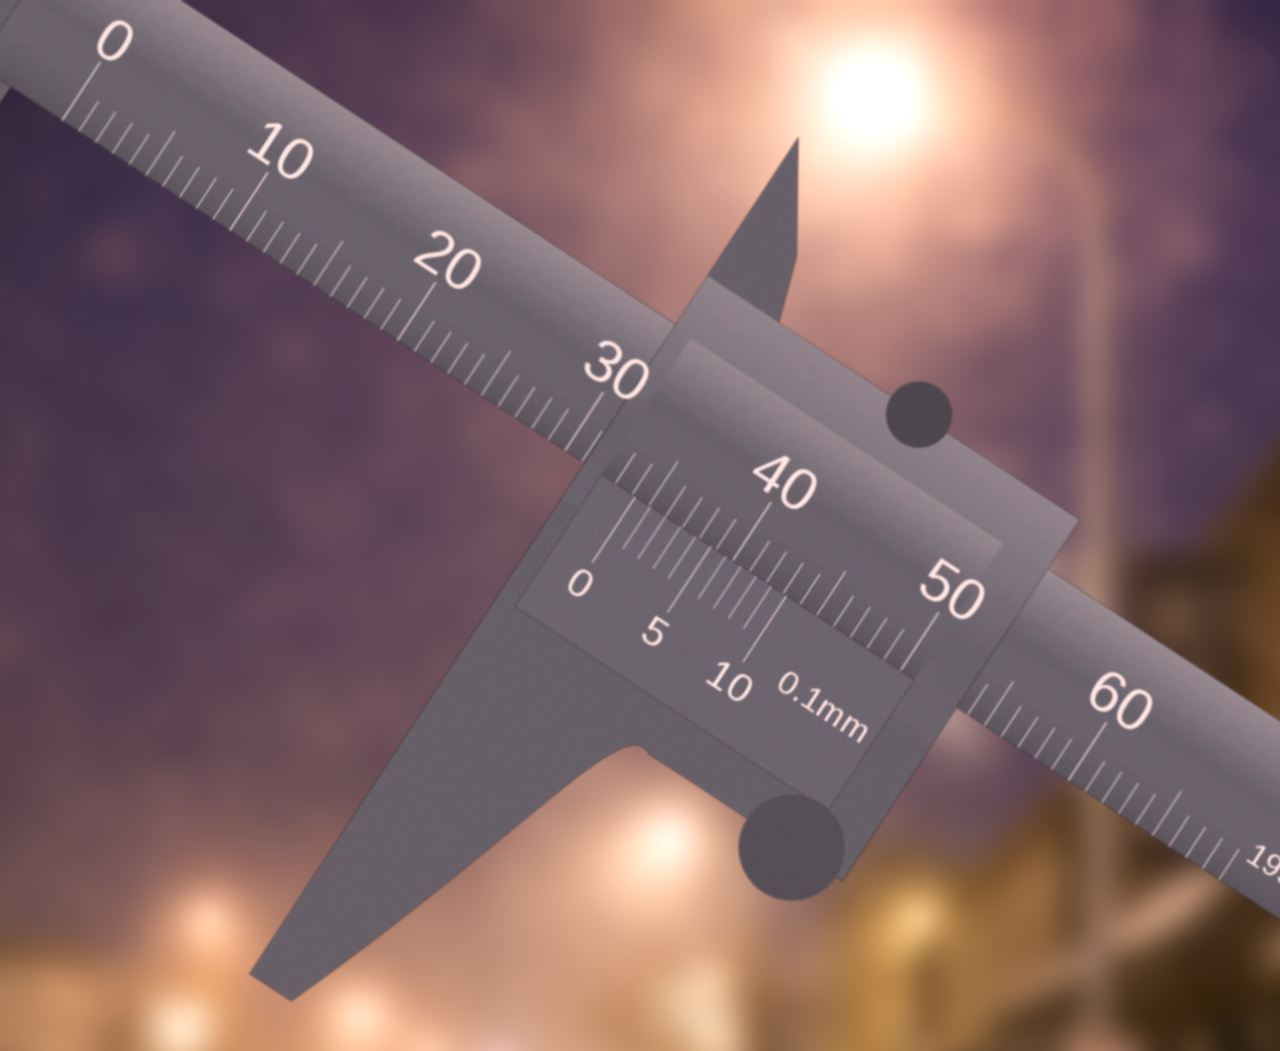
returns 34.2,mm
